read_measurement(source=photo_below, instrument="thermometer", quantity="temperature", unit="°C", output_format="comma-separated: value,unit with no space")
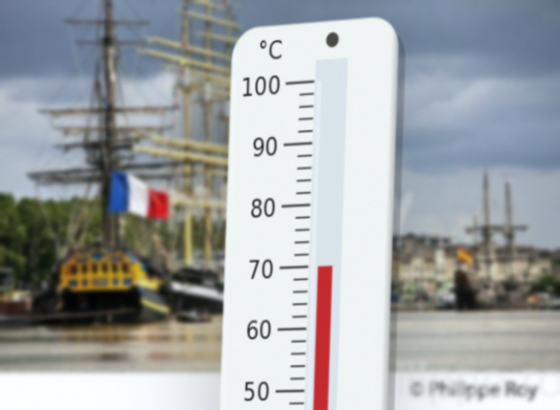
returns 70,°C
